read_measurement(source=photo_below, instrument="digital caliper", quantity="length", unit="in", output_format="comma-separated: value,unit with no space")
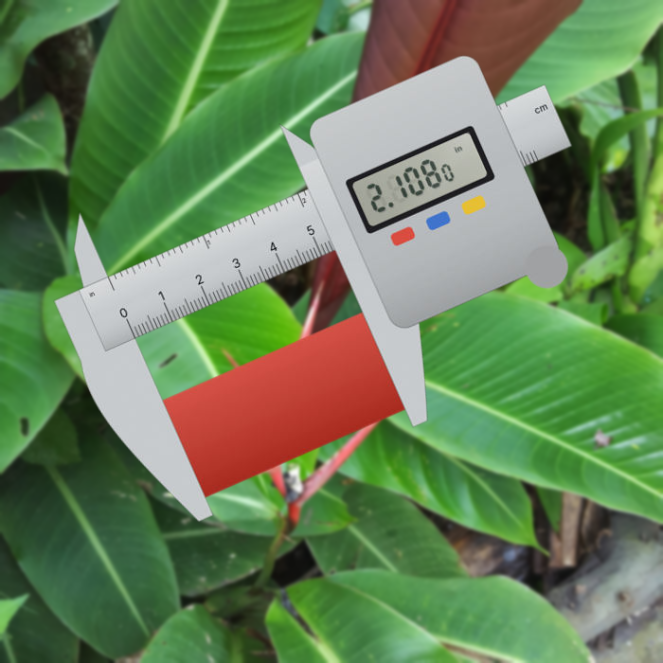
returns 2.1080,in
